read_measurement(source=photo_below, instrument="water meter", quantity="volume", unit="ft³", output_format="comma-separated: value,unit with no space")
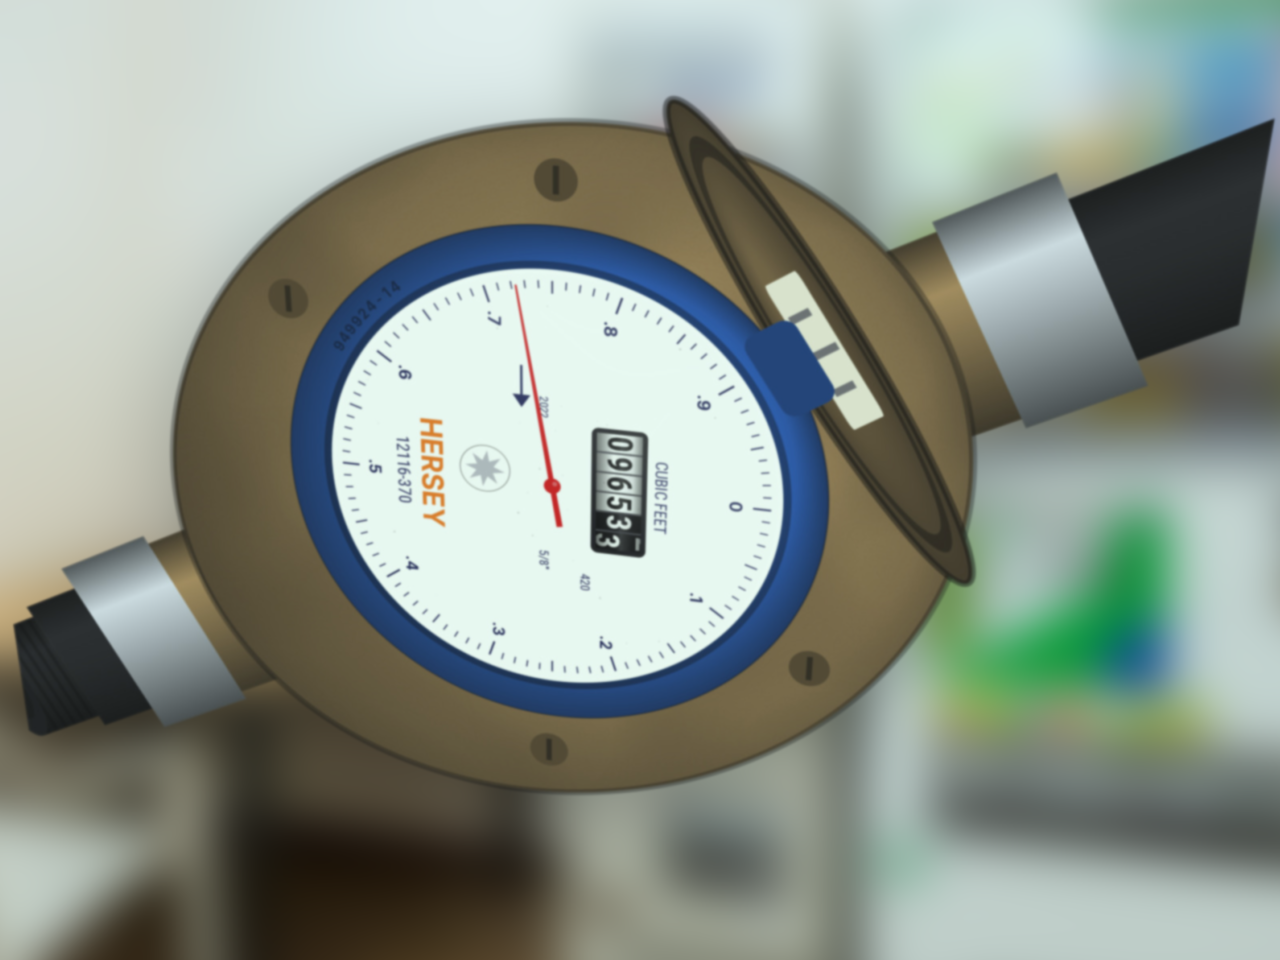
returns 96532.72,ft³
